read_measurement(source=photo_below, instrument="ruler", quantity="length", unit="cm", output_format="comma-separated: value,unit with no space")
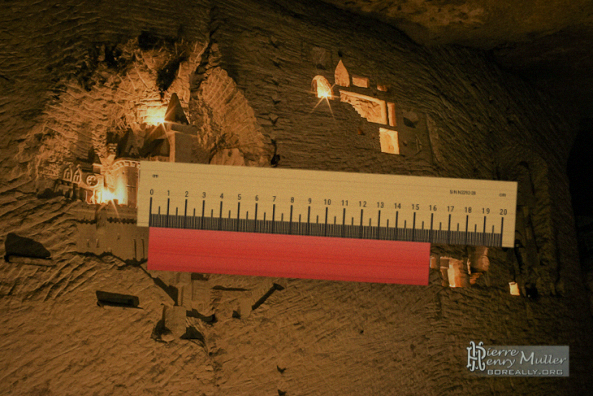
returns 16,cm
